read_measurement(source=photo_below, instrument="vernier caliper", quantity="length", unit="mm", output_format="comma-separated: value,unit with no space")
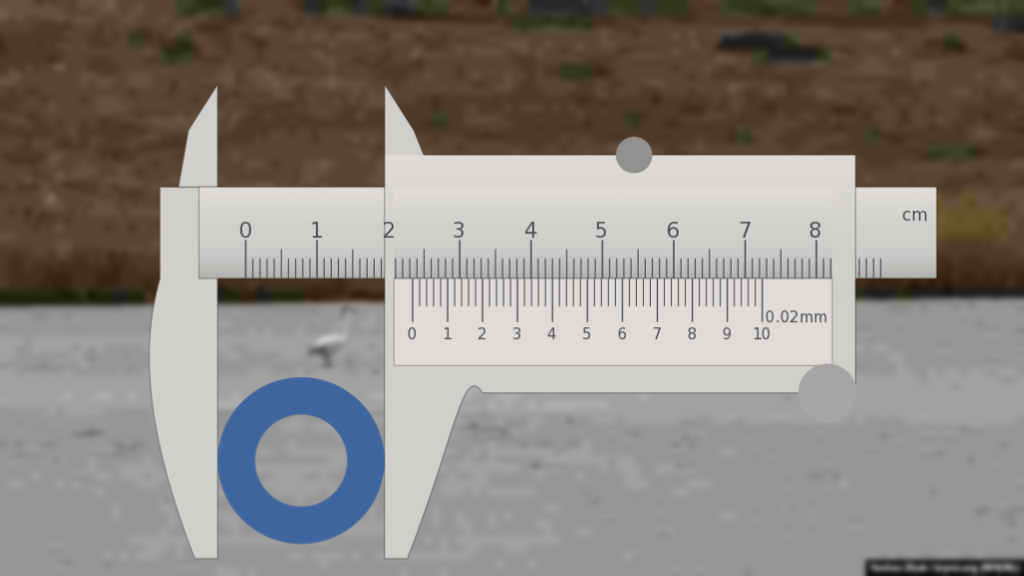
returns 23.4,mm
